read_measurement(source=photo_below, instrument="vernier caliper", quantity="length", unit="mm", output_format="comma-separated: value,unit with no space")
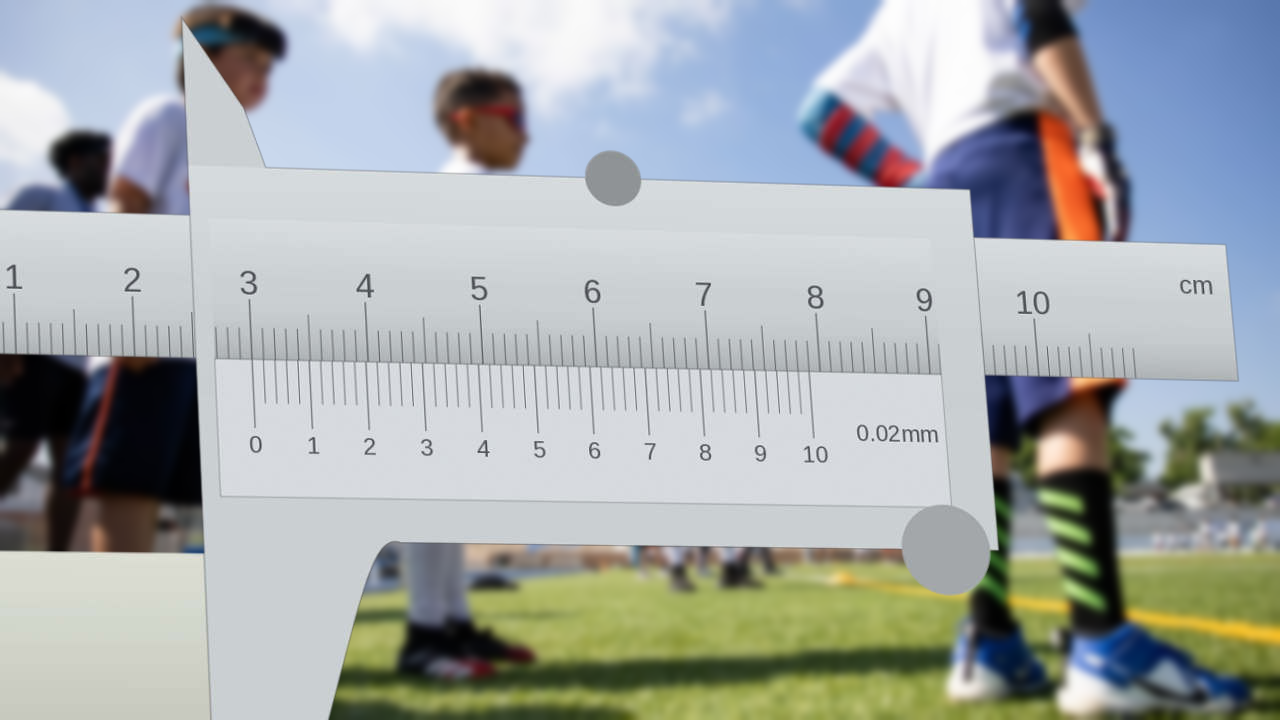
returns 30.0,mm
